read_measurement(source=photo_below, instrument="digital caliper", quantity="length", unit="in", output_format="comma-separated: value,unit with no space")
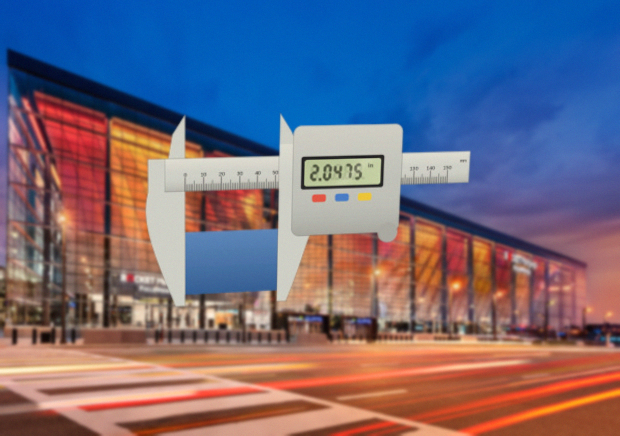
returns 2.0475,in
